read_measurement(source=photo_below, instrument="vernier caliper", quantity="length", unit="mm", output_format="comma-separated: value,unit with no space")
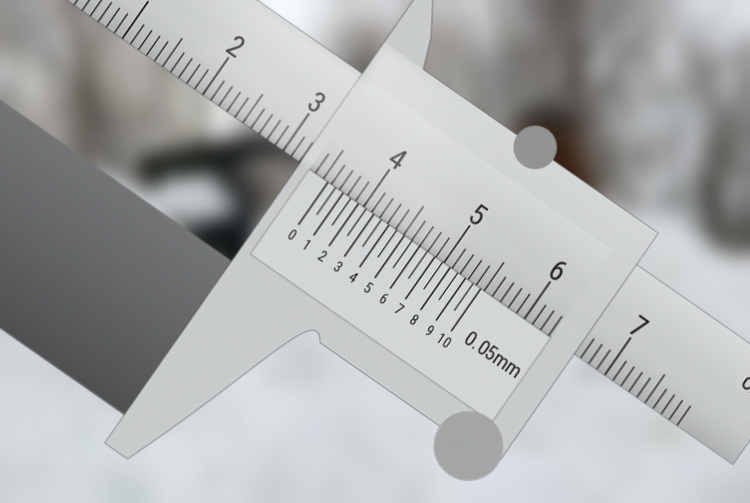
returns 35.6,mm
